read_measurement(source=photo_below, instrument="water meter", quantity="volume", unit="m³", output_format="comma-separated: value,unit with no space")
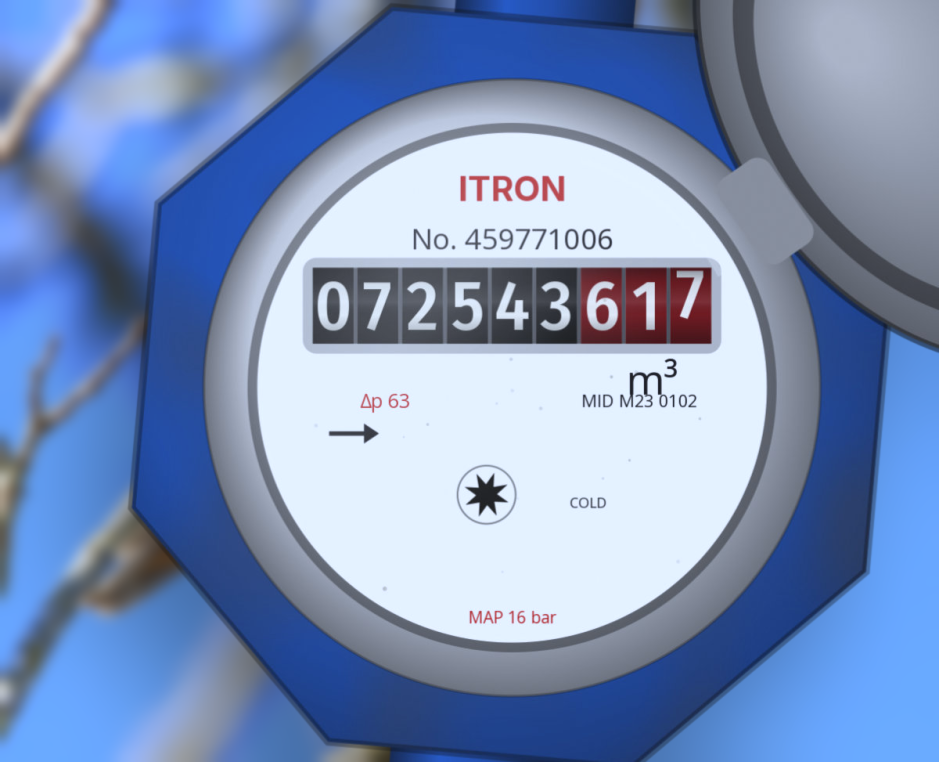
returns 72543.617,m³
